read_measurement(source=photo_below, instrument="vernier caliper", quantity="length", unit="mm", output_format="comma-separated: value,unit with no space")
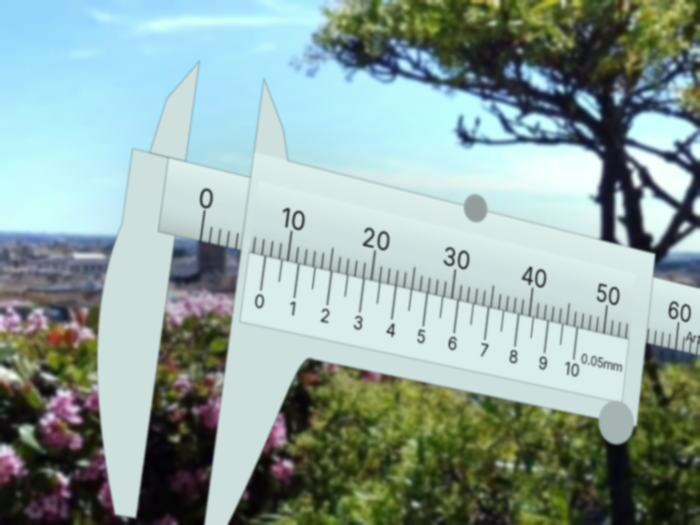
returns 7.4,mm
